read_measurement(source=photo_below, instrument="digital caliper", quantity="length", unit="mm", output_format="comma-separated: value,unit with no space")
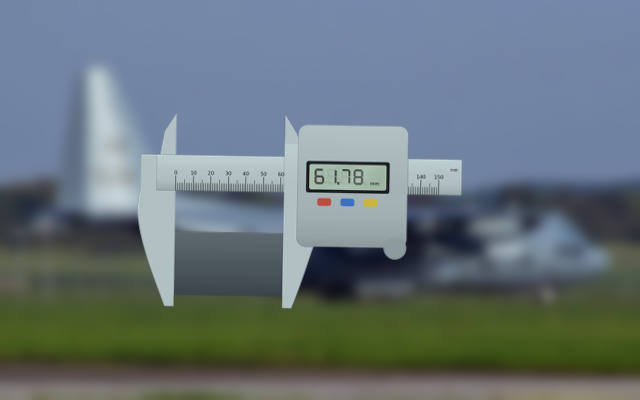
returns 61.78,mm
